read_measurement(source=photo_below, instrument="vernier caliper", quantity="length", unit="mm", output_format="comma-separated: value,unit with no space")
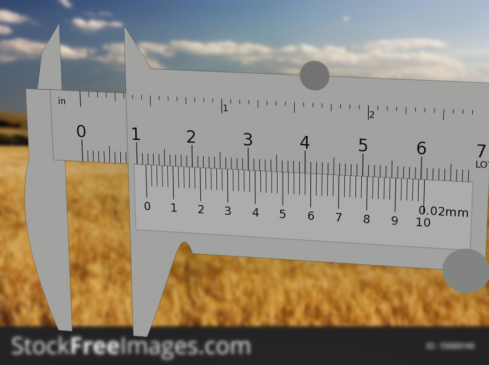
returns 11.6,mm
